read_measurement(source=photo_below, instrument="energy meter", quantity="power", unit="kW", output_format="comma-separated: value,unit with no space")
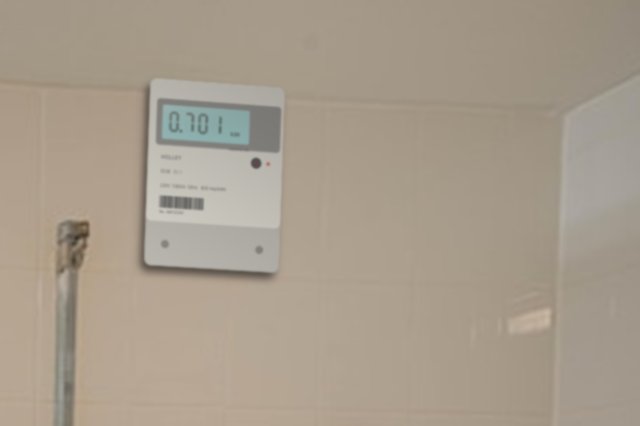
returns 0.701,kW
